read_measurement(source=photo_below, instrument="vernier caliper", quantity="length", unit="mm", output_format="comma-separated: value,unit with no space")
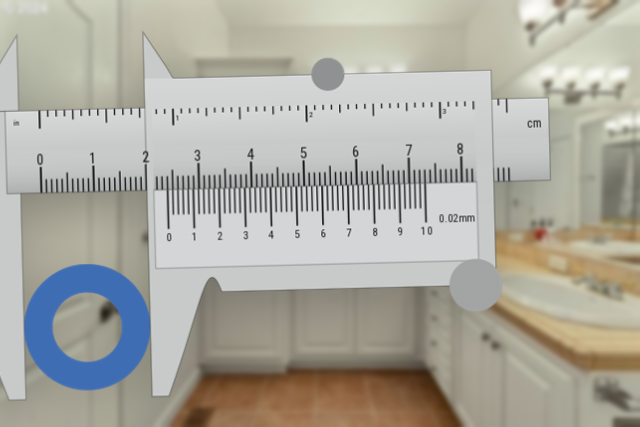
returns 24.0,mm
